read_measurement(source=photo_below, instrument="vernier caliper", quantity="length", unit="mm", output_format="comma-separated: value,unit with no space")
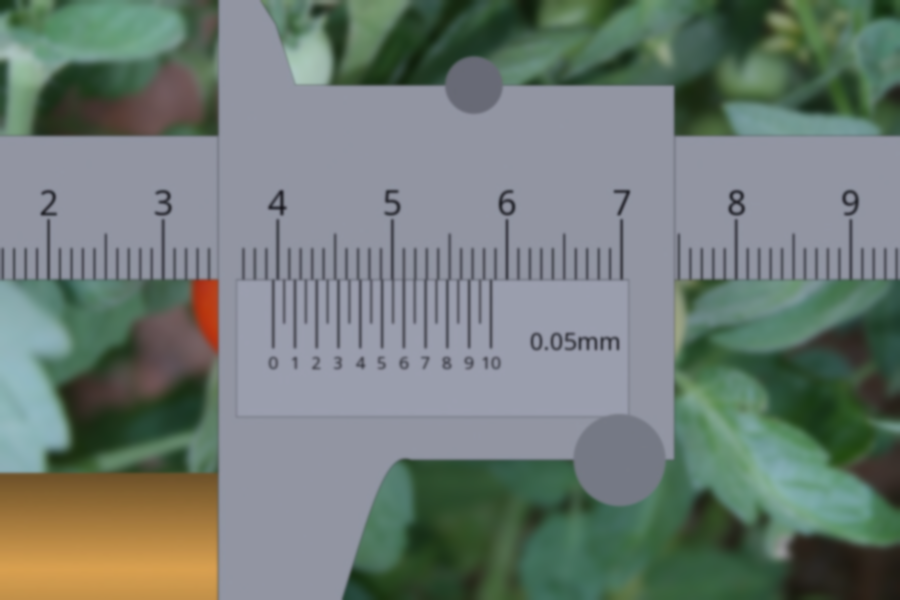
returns 39.6,mm
